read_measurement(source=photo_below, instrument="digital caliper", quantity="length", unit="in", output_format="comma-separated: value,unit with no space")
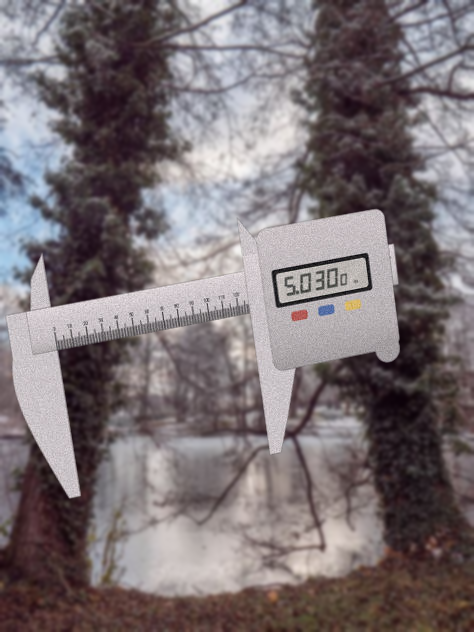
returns 5.0300,in
